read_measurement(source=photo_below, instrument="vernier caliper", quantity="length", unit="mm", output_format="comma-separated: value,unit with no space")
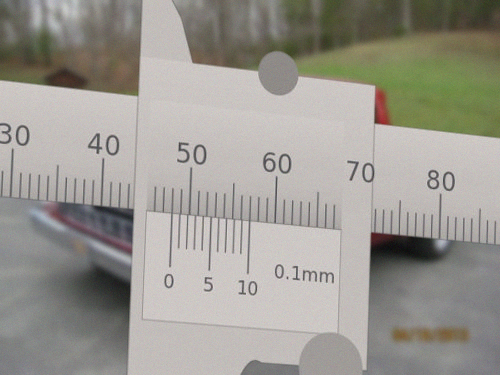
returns 48.0,mm
